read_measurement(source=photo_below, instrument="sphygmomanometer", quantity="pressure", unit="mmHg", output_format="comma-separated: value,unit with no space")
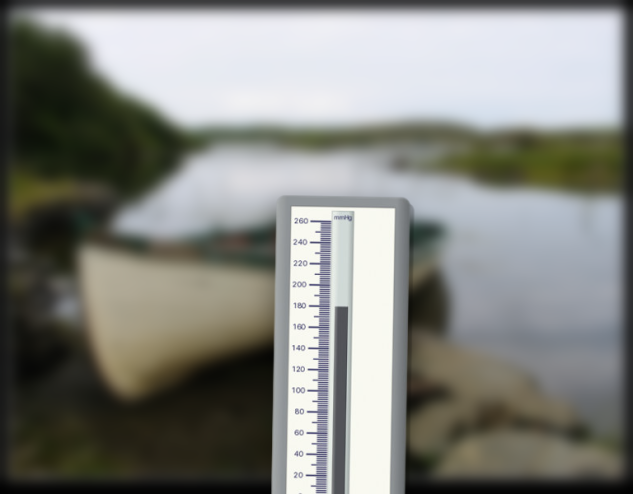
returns 180,mmHg
